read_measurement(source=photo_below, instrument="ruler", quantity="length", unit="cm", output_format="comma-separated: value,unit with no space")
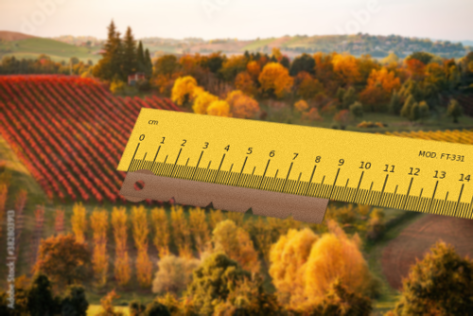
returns 9,cm
